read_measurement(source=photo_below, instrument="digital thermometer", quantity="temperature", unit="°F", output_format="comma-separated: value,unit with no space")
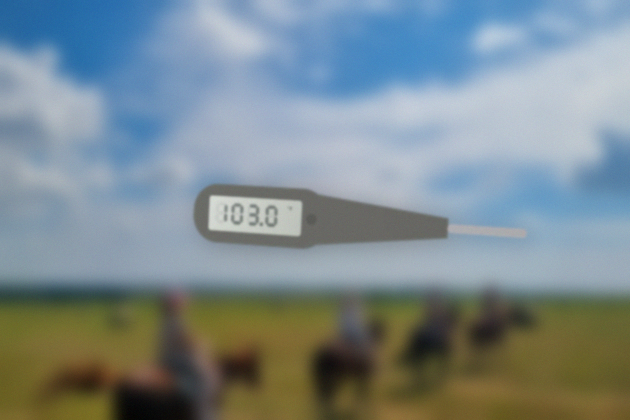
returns 103.0,°F
